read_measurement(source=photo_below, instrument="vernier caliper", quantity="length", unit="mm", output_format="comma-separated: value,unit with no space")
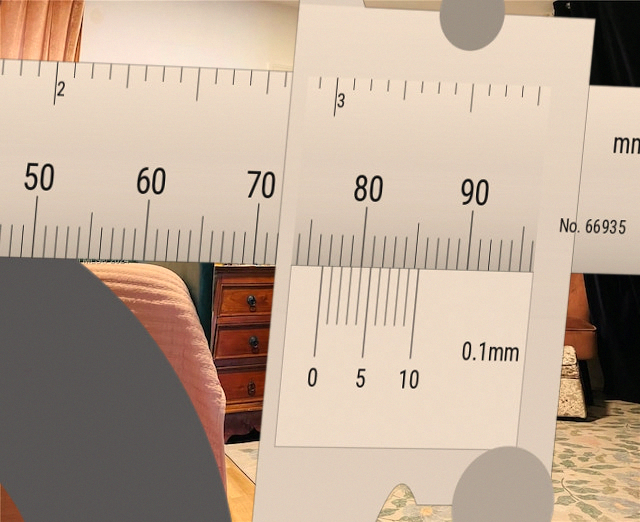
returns 76.4,mm
